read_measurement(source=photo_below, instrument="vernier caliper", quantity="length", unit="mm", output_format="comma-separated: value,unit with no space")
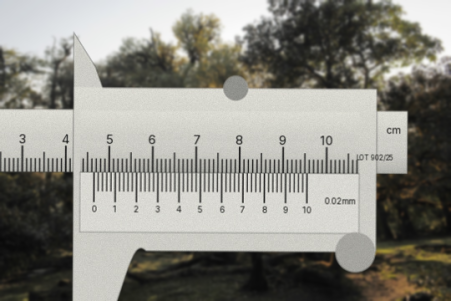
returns 46.5,mm
